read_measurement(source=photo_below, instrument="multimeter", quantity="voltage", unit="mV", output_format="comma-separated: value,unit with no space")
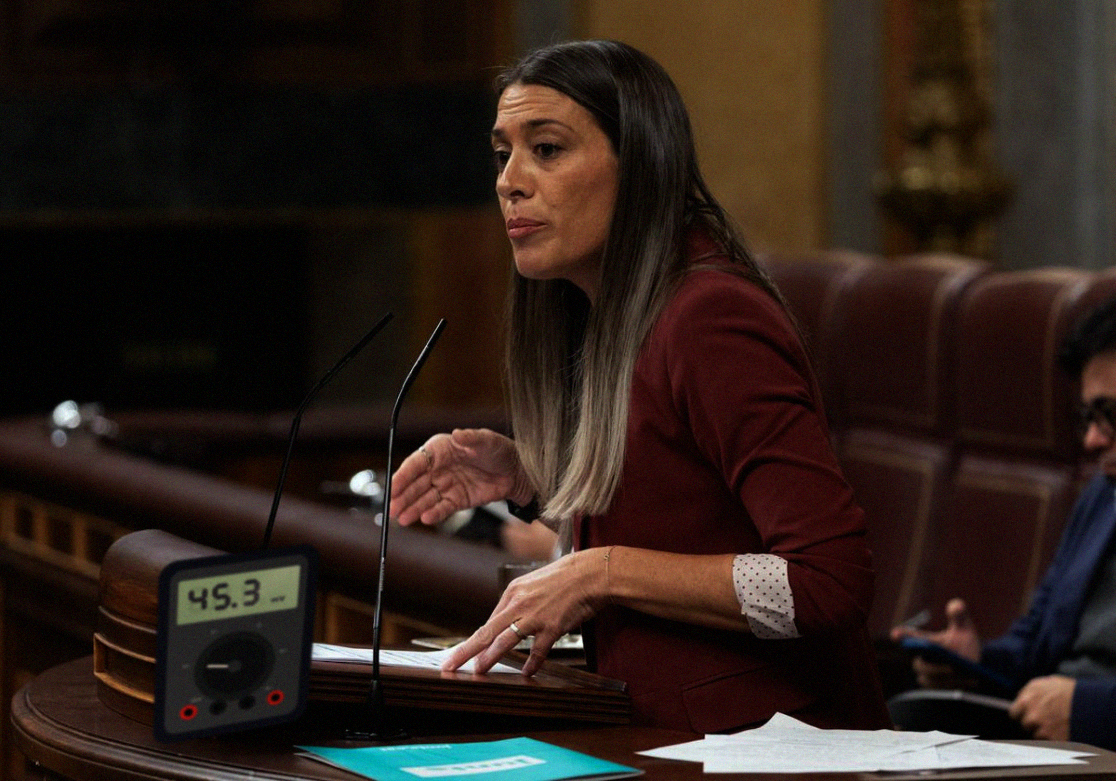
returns 45.3,mV
